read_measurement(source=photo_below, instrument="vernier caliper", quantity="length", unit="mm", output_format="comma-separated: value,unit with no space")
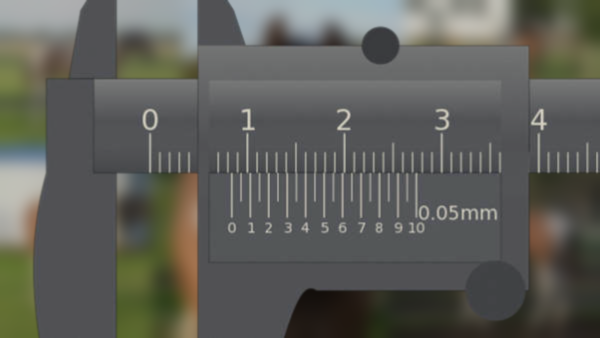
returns 8.4,mm
